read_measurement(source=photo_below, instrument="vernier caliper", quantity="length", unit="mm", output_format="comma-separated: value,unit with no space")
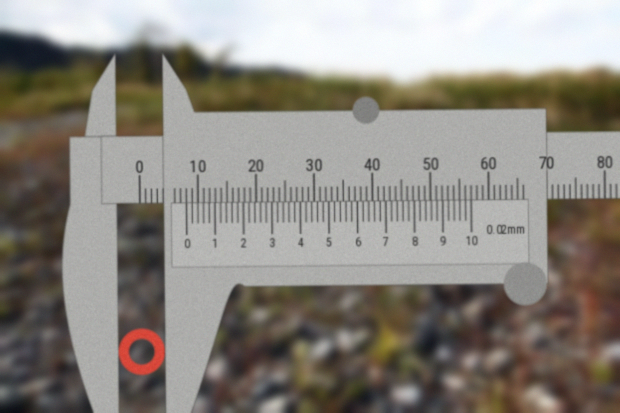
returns 8.0,mm
